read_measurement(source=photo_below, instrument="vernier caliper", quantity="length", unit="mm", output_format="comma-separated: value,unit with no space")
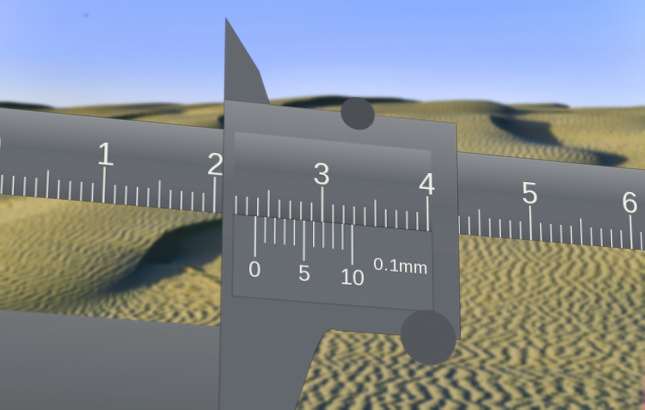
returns 23.8,mm
